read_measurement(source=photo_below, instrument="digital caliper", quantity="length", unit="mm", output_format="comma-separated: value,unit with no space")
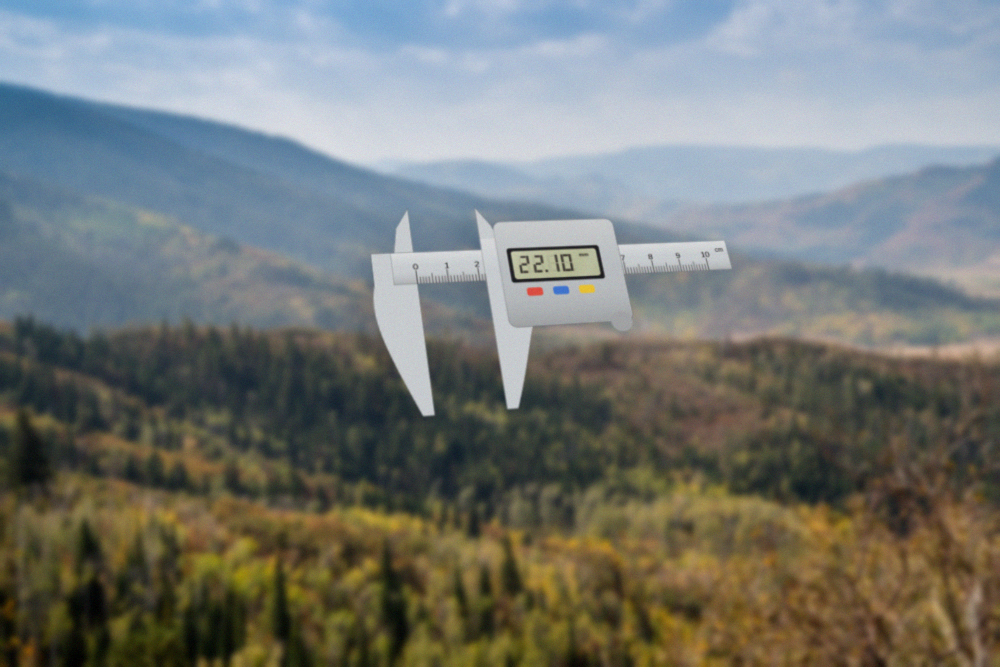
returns 22.10,mm
